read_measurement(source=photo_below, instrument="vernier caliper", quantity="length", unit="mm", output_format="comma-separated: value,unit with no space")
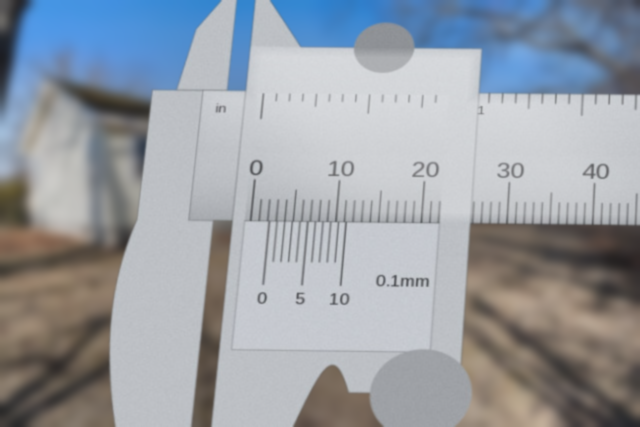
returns 2.2,mm
